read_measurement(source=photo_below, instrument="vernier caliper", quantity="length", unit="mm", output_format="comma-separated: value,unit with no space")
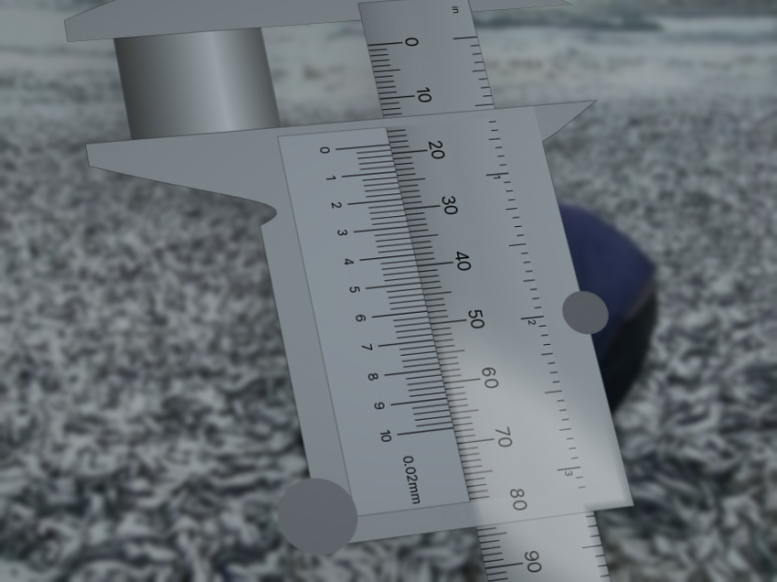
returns 18.4,mm
